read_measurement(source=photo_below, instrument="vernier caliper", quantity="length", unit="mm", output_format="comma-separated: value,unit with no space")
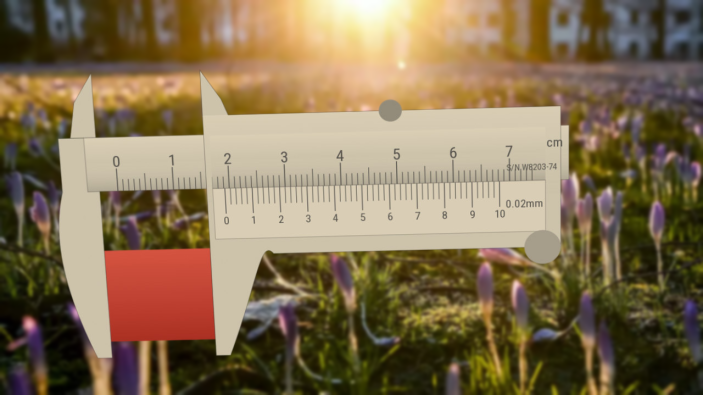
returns 19.2,mm
